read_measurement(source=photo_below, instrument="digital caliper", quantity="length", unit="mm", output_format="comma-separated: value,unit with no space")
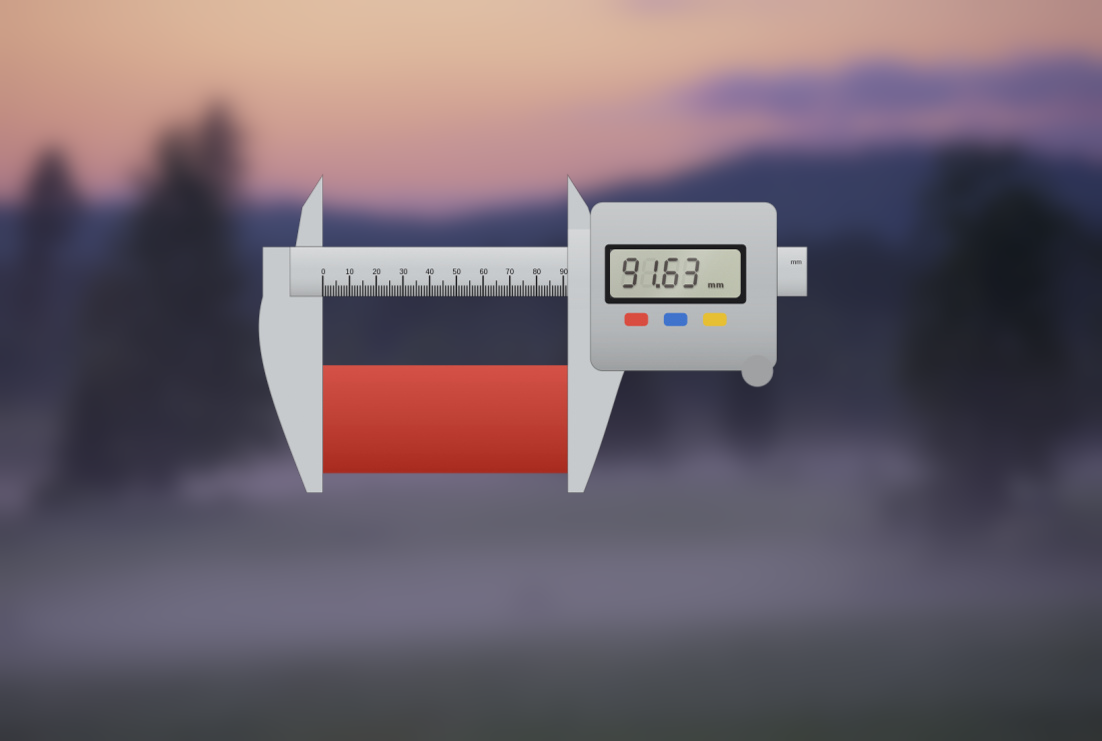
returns 91.63,mm
